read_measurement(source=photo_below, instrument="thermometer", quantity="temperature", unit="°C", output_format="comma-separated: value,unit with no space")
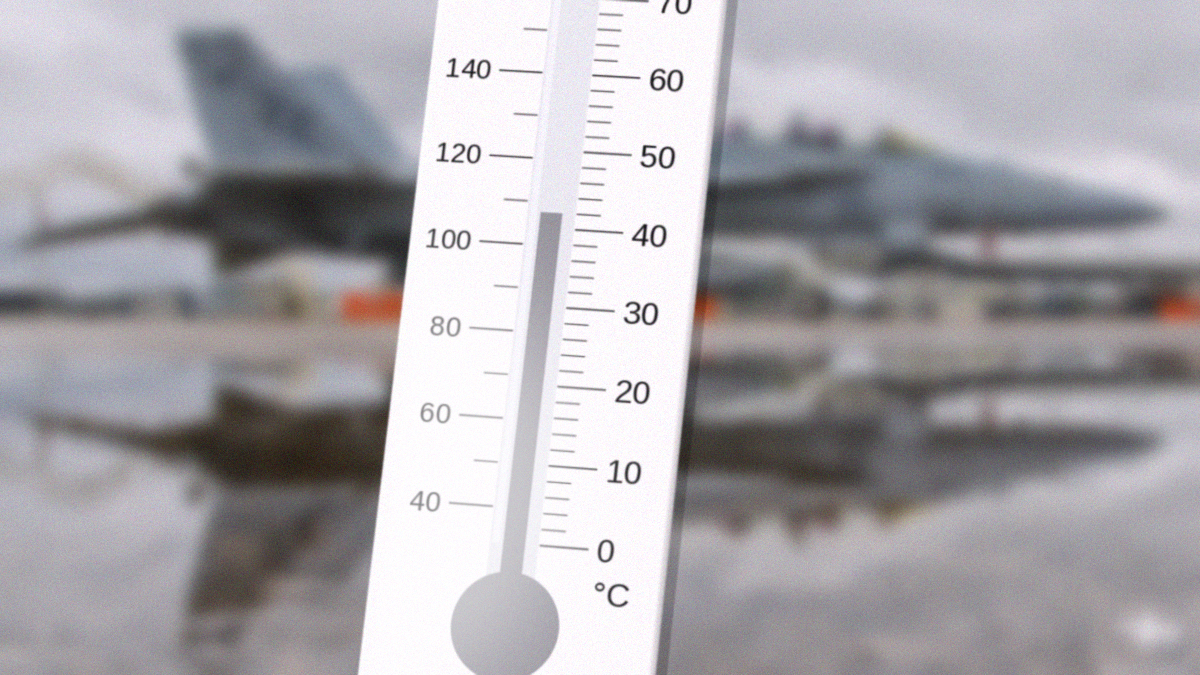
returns 42,°C
